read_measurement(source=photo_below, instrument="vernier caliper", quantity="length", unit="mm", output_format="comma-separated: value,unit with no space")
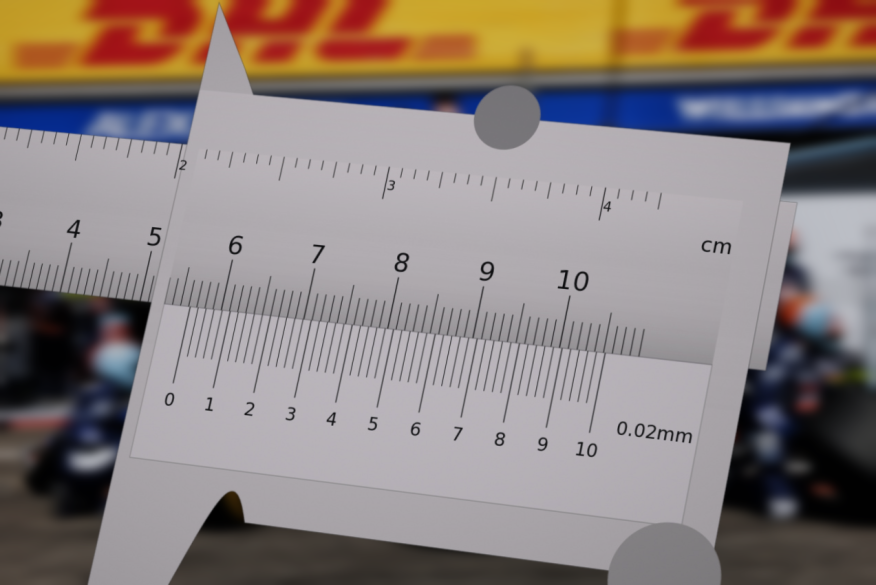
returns 56.2,mm
